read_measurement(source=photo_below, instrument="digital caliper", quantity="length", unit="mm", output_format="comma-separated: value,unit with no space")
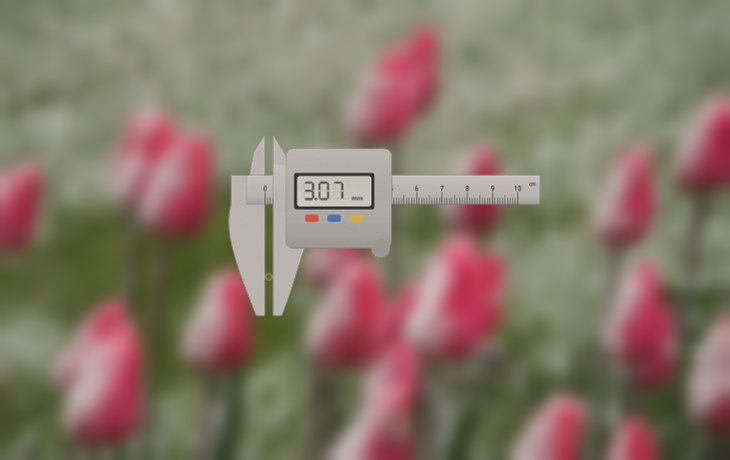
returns 3.07,mm
